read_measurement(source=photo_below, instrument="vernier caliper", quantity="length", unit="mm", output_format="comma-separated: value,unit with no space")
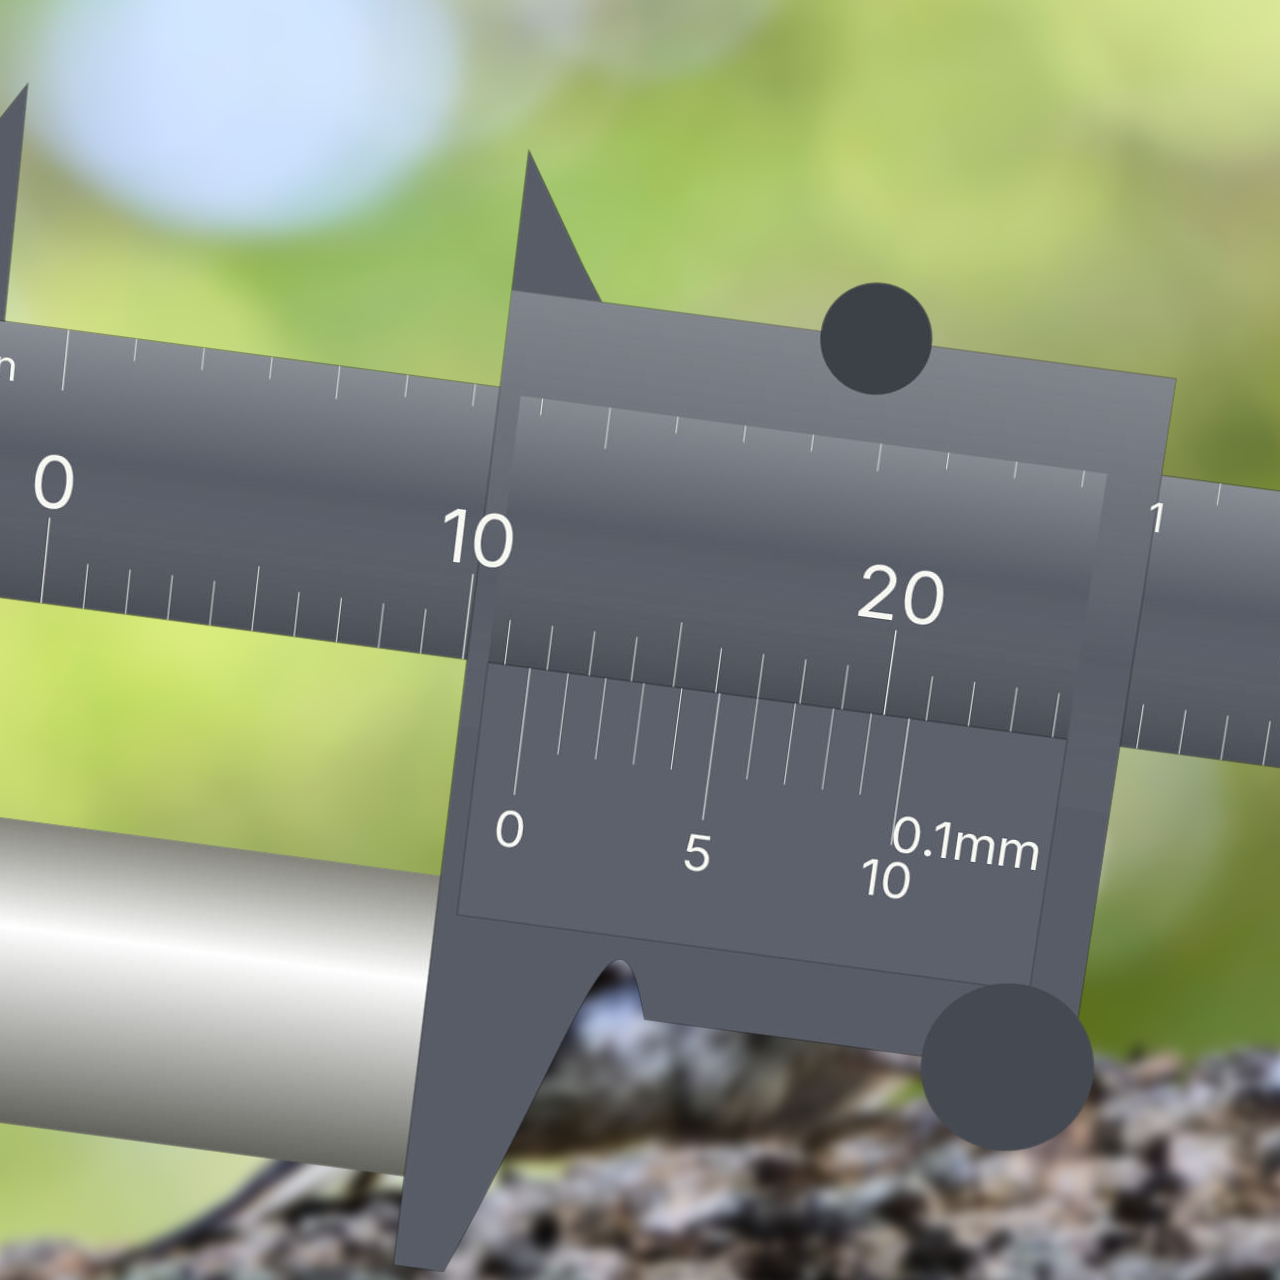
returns 11.6,mm
